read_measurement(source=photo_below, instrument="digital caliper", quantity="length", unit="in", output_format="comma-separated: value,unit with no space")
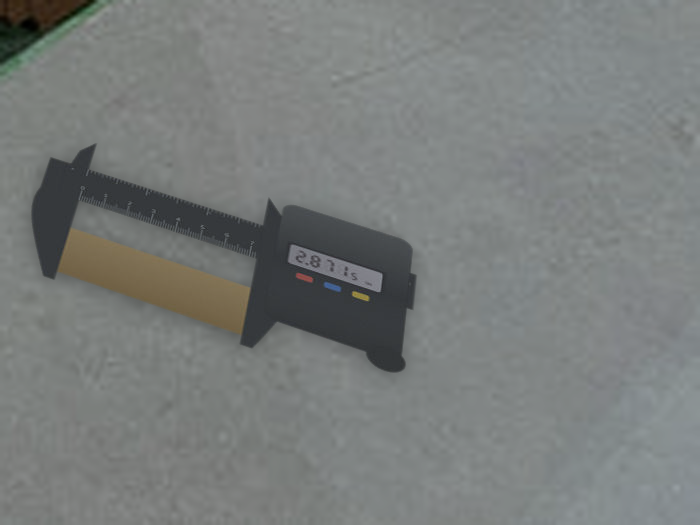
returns 2.8715,in
